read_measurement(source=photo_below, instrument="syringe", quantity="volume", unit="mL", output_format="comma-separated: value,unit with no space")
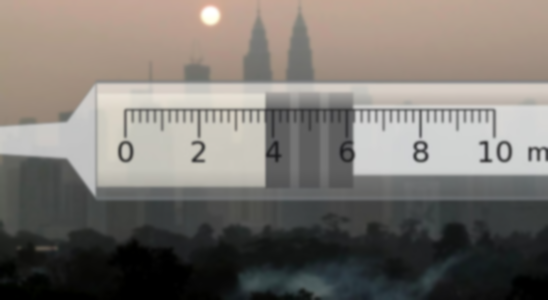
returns 3.8,mL
